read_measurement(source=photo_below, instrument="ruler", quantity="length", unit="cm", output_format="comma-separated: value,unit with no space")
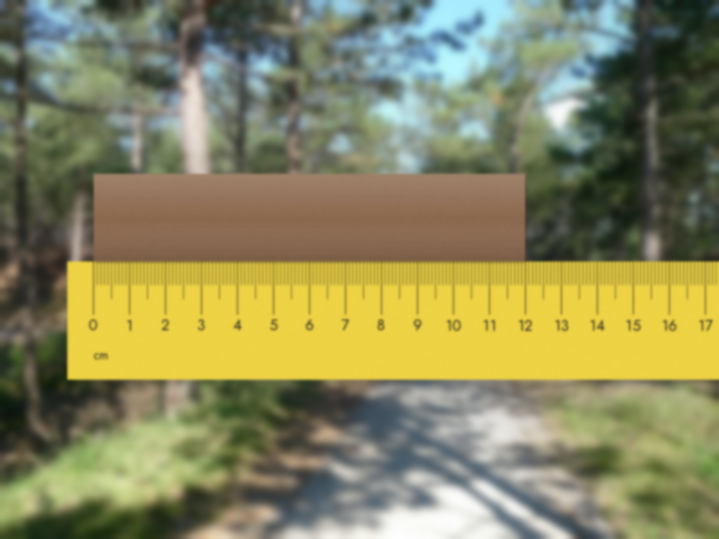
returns 12,cm
